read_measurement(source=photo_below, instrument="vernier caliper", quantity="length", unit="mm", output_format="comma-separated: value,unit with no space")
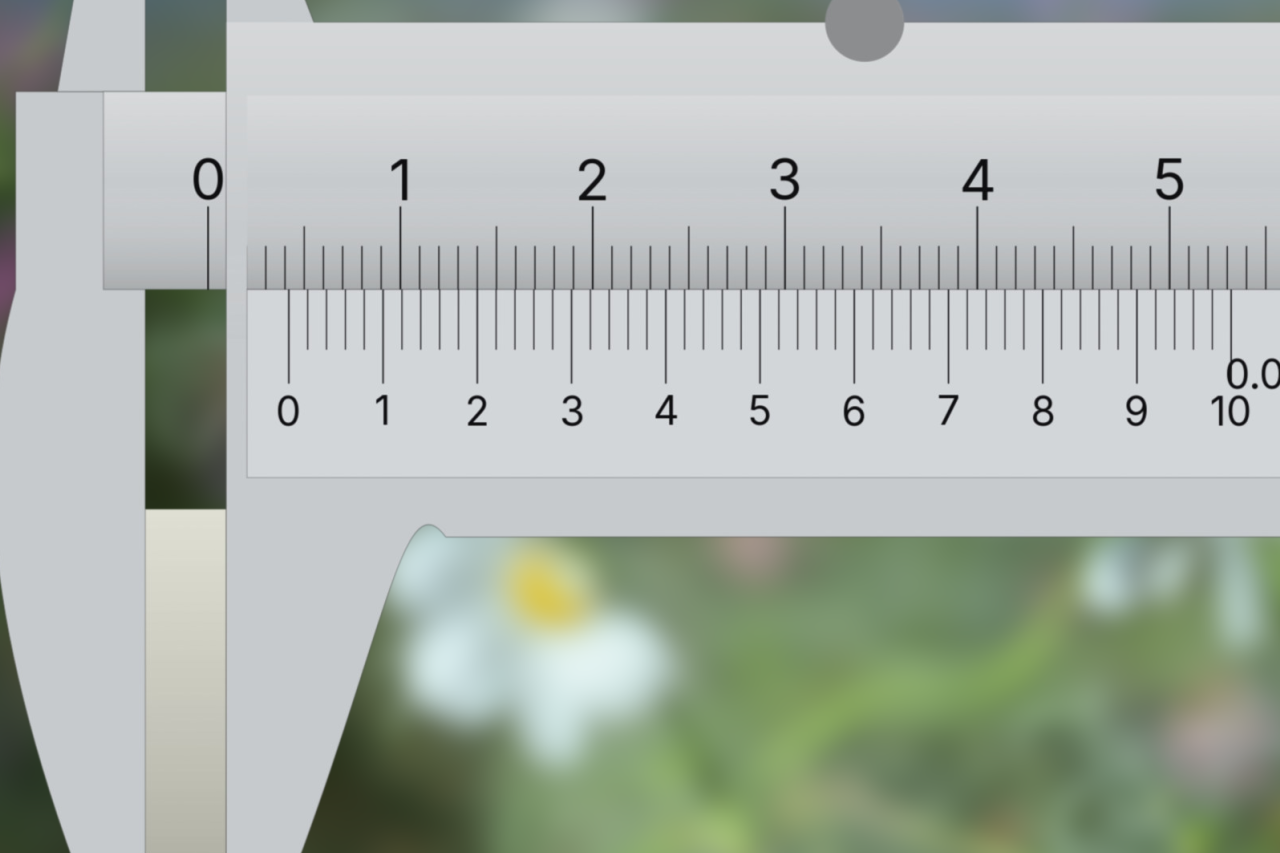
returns 4.2,mm
